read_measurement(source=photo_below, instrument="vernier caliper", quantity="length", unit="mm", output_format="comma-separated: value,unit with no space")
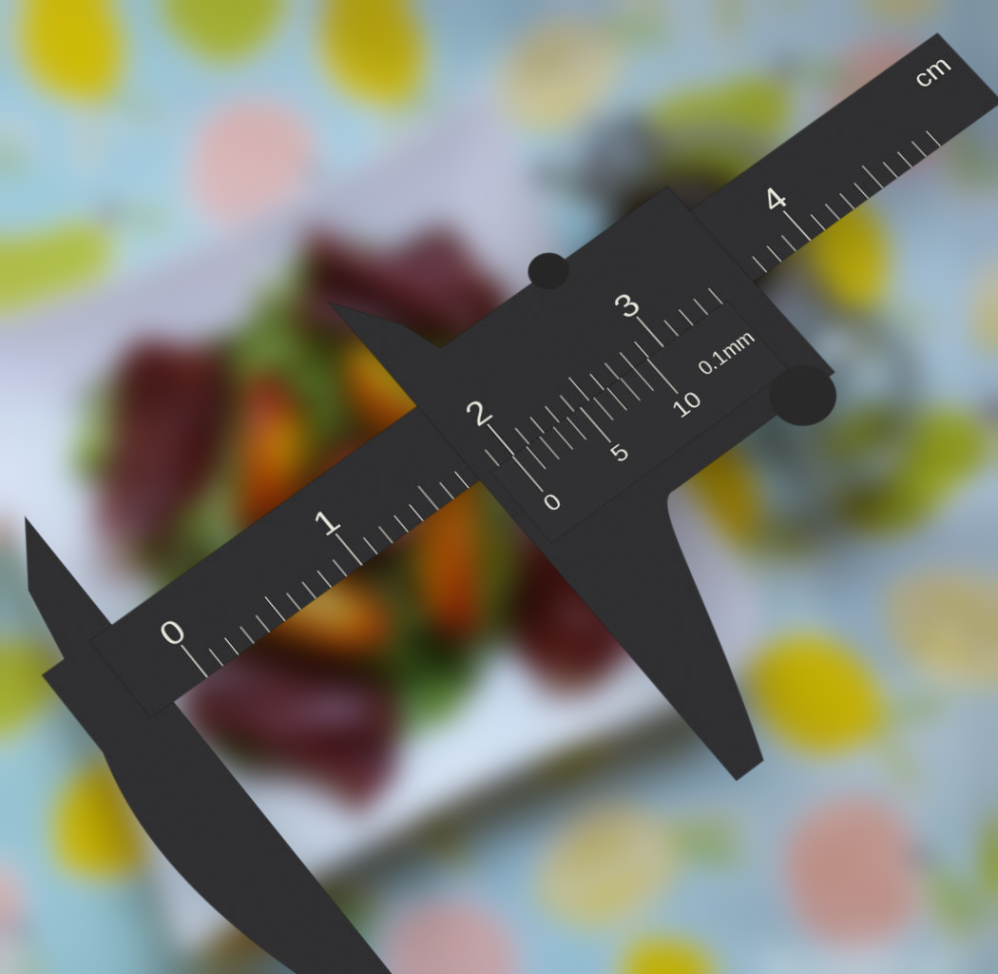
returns 19.9,mm
